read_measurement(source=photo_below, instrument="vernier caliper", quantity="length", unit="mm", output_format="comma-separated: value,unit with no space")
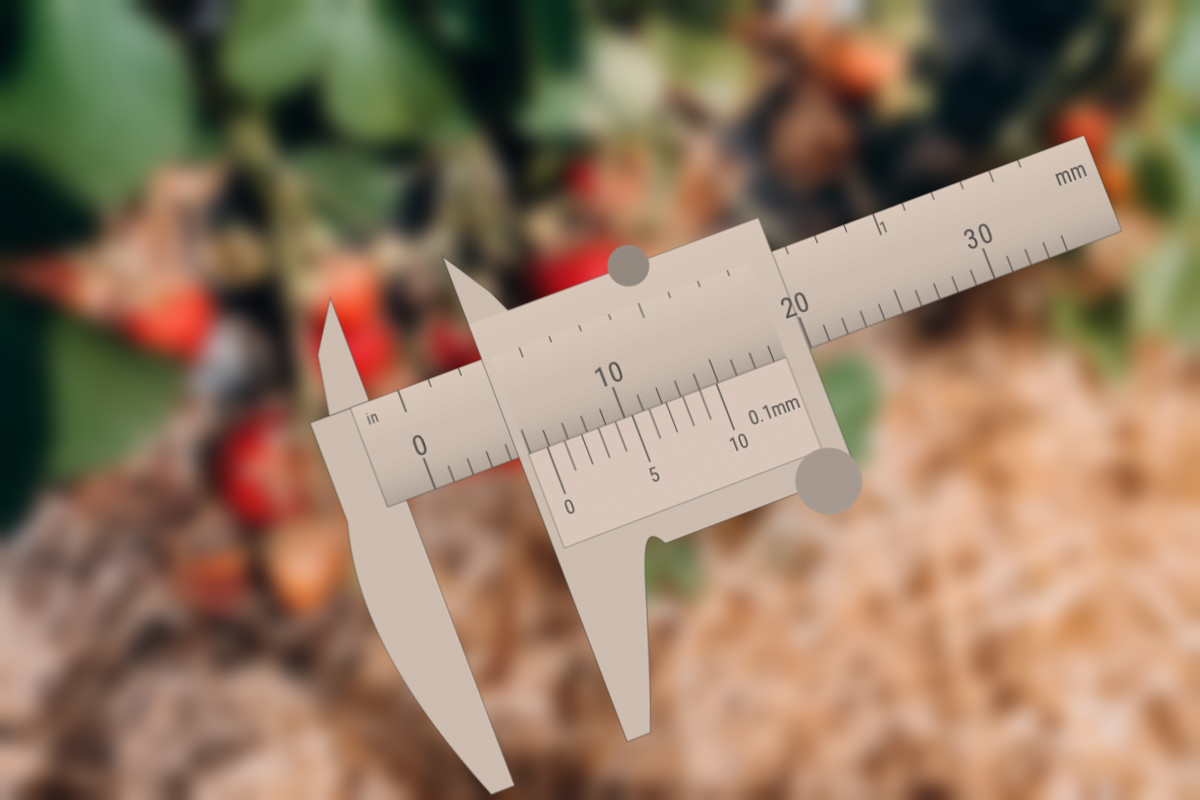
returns 5.9,mm
